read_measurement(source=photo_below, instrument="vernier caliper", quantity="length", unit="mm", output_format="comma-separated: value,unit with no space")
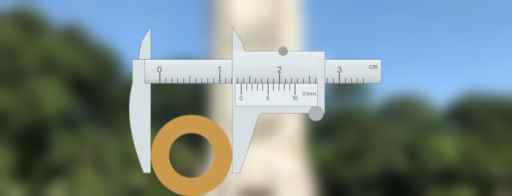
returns 13.6,mm
